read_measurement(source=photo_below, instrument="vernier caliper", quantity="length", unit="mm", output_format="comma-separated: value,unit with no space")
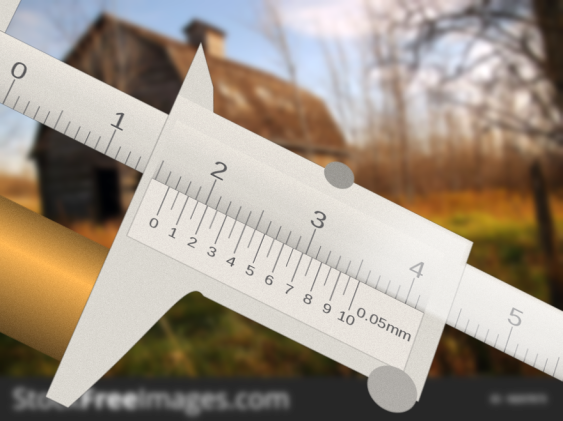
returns 16.4,mm
